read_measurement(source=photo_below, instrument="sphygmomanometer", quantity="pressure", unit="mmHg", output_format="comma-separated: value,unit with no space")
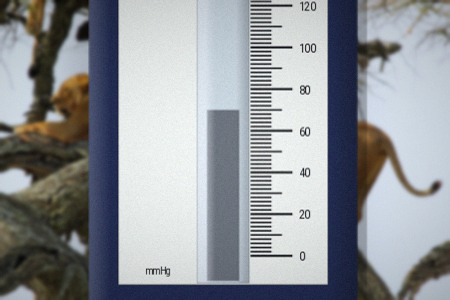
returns 70,mmHg
